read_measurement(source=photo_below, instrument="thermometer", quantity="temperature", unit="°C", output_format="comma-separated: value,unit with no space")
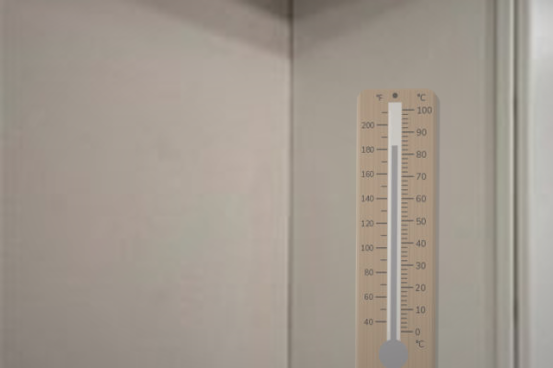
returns 84,°C
